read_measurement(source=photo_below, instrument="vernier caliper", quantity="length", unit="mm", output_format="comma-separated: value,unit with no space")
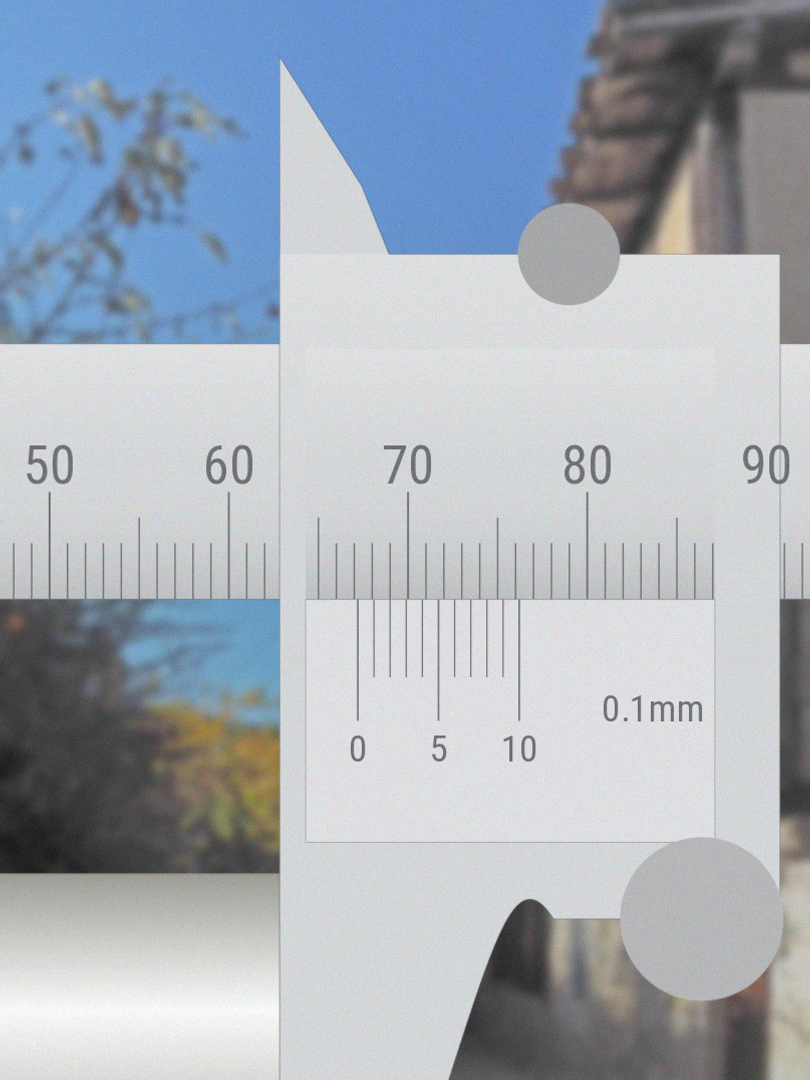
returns 67.2,mm
